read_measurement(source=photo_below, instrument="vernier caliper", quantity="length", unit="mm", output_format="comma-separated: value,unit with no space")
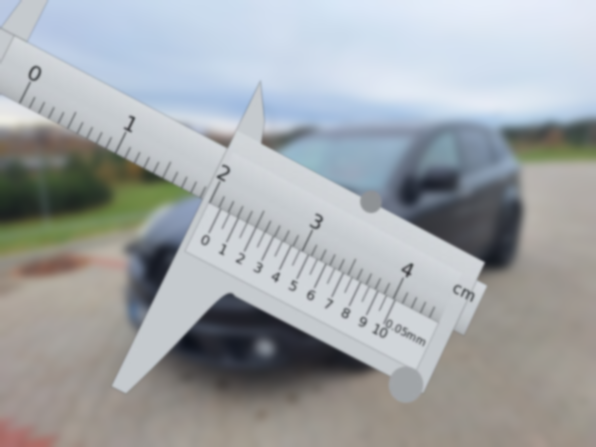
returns 21.2,mm
